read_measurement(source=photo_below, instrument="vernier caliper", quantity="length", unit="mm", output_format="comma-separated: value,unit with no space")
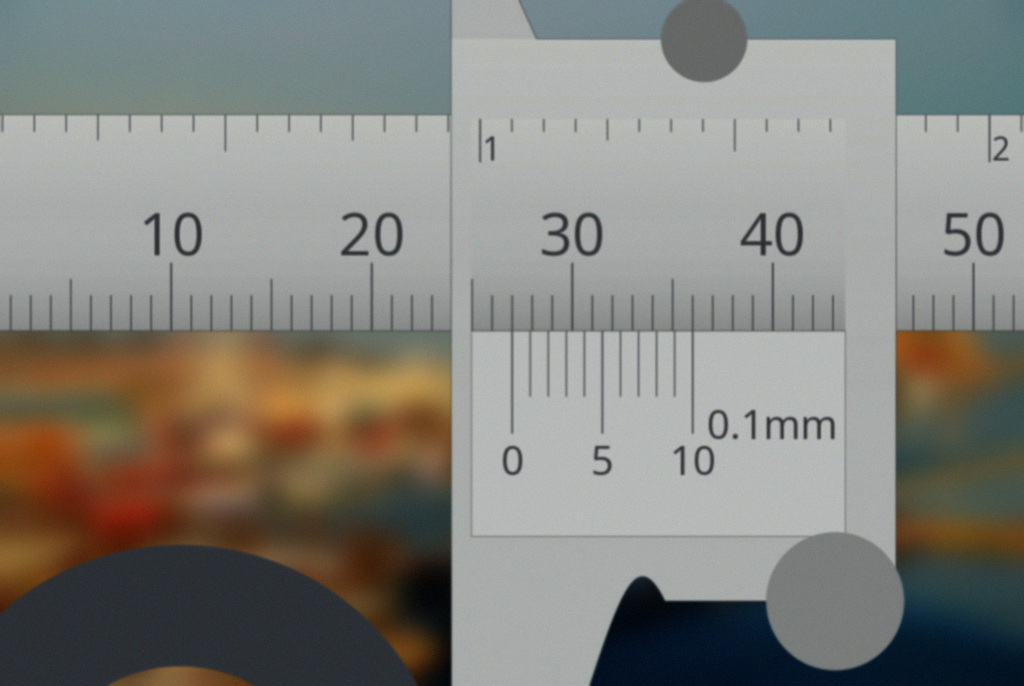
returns 27.0,mm
